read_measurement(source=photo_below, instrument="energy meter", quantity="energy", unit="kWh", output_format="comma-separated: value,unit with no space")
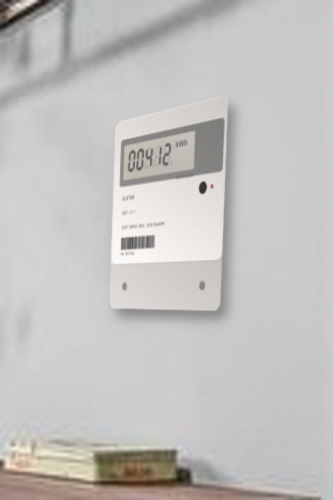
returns 412,kWh
